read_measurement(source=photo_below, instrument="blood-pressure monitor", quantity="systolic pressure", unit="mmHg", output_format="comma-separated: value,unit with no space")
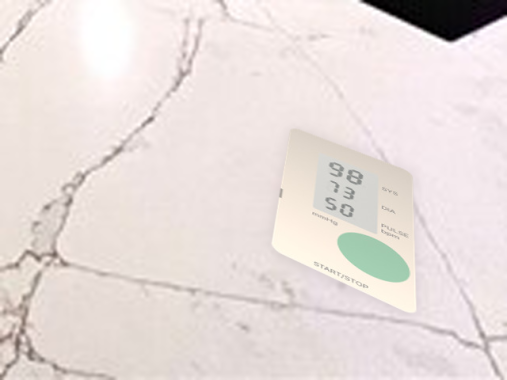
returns 98,mmHg
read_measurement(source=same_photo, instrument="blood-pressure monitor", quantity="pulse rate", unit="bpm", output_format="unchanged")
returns 50,bpm
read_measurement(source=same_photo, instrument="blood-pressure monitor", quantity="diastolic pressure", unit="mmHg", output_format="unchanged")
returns 73,mmHg
